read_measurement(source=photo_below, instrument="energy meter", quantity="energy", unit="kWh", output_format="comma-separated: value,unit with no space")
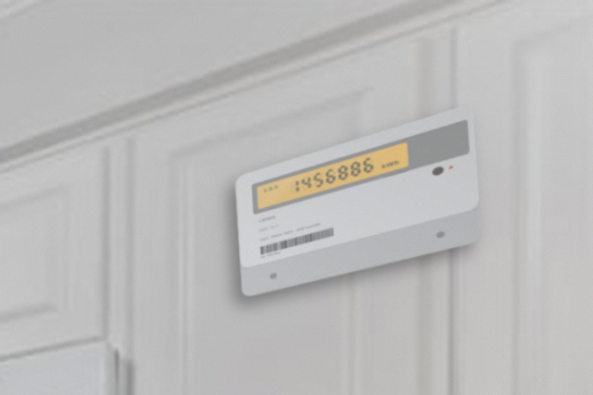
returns 1456886,kWh
